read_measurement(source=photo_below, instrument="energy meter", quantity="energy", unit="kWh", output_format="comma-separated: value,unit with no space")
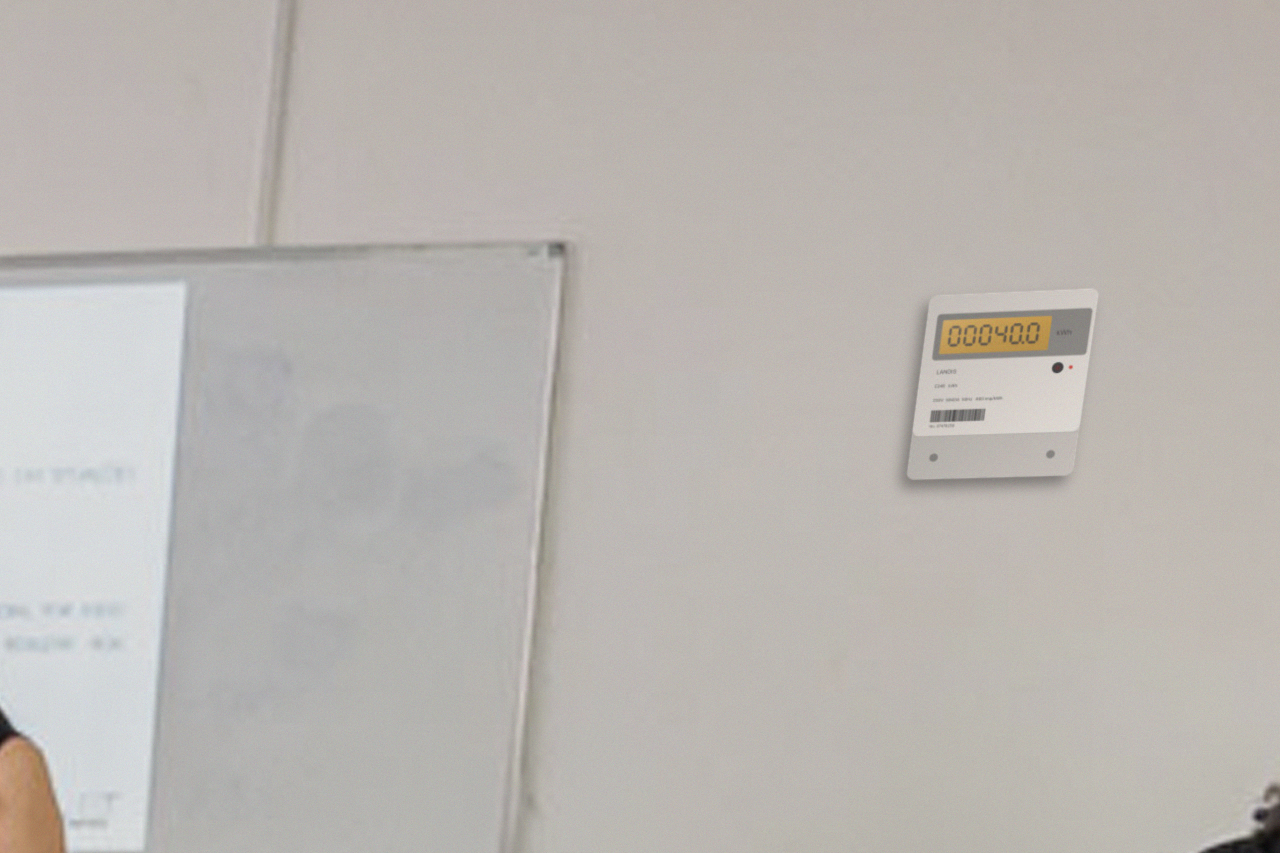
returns 40.0,kWh
